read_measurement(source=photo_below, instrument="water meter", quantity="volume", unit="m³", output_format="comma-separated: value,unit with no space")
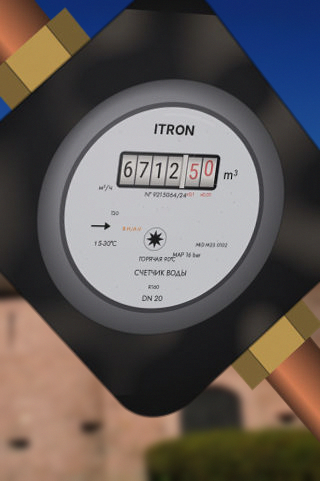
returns 6712.50,m³
